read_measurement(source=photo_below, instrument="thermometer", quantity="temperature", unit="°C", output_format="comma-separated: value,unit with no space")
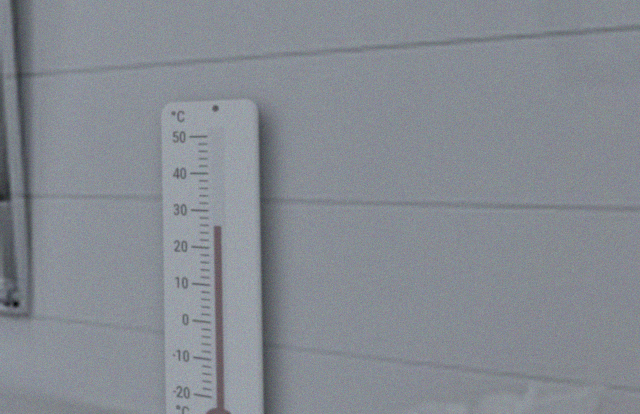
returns 26,°C
